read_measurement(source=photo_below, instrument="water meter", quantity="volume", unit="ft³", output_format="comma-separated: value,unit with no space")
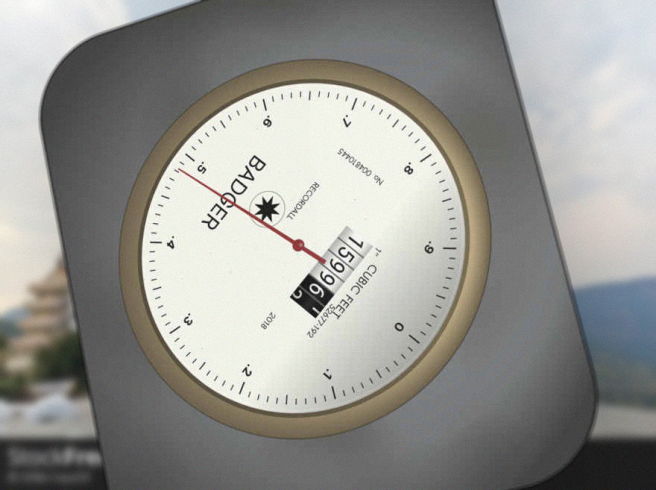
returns 159961.48,ft³
